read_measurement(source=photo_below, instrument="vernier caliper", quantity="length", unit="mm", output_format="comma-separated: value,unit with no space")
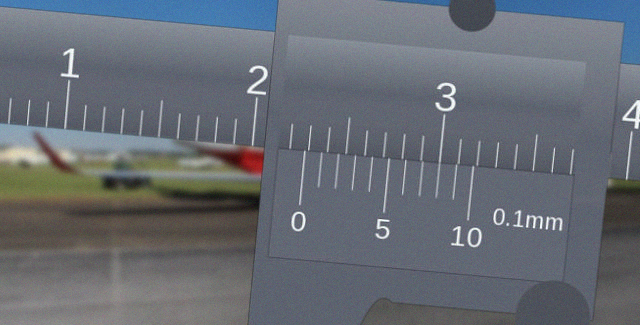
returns 22.8,mm
